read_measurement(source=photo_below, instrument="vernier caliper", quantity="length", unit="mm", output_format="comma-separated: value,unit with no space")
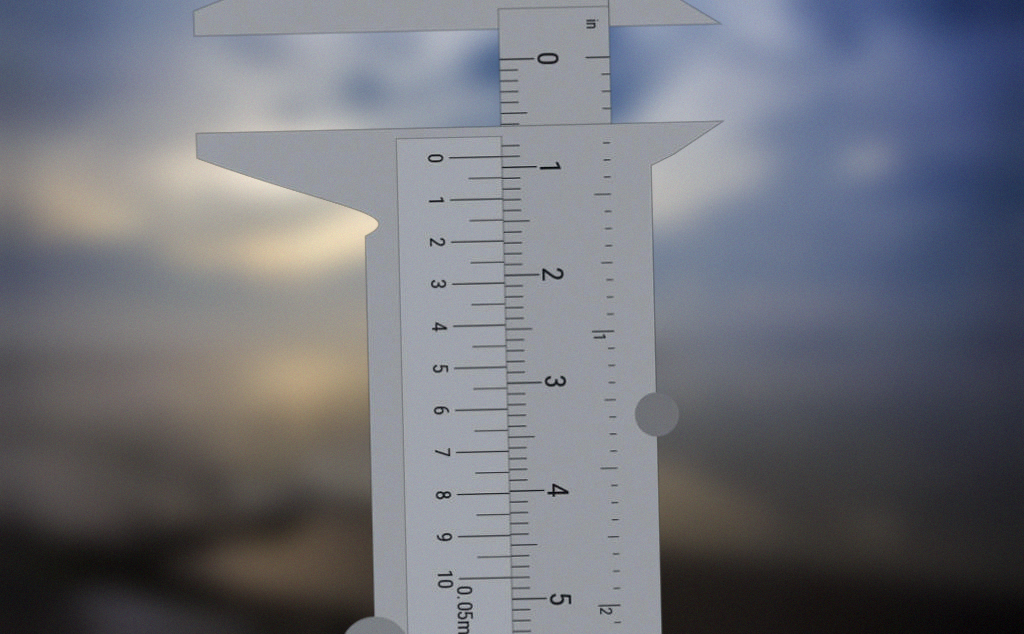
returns 9.0,mm
